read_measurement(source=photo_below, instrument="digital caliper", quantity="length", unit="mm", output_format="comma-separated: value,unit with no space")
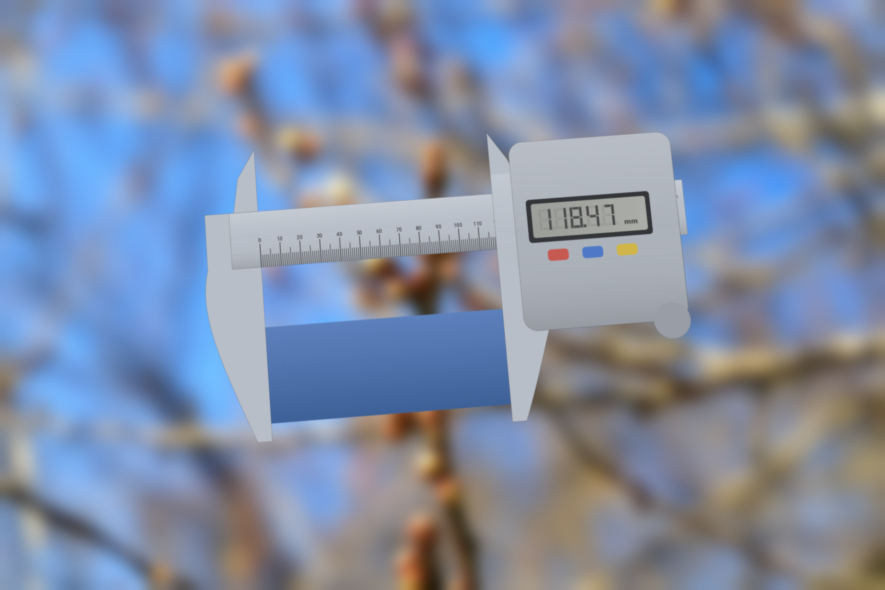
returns 118.47,mm
